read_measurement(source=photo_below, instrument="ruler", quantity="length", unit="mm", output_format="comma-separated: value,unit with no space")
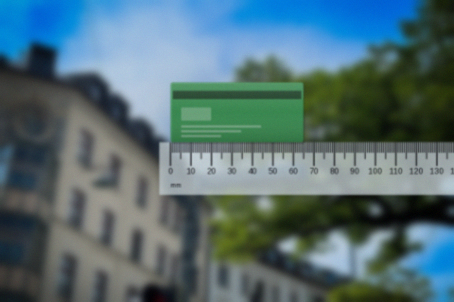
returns 65,mm
